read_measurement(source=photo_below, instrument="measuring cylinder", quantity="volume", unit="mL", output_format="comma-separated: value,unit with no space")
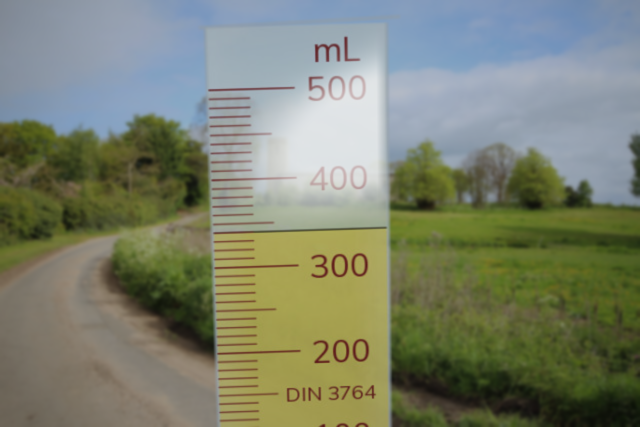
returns 340,mL
